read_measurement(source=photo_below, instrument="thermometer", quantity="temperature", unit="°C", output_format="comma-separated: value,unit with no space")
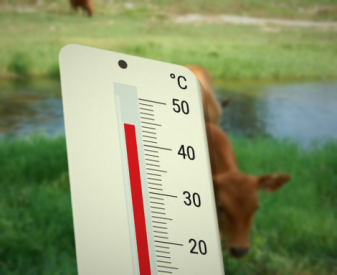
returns 44,°C
